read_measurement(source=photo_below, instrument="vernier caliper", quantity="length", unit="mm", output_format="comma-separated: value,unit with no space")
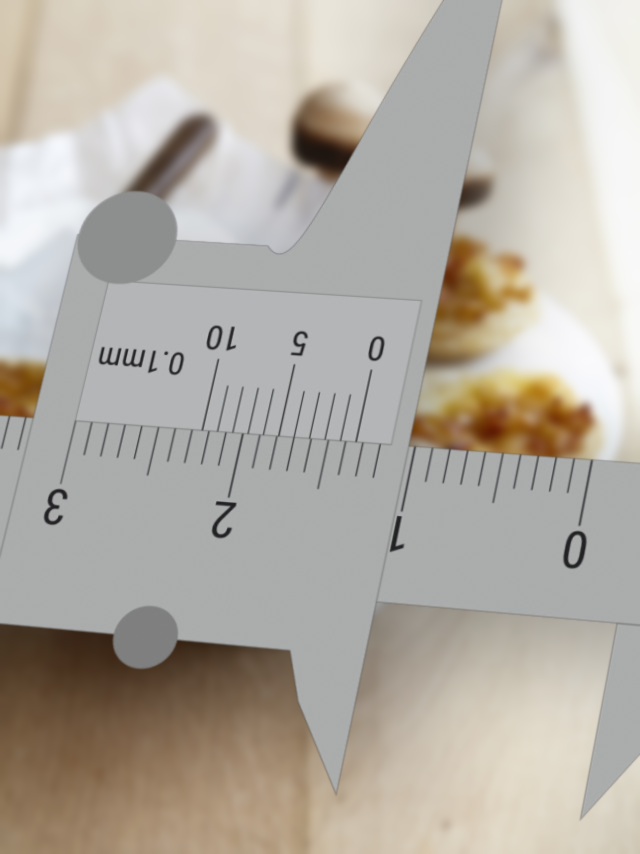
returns 13.4,mm
